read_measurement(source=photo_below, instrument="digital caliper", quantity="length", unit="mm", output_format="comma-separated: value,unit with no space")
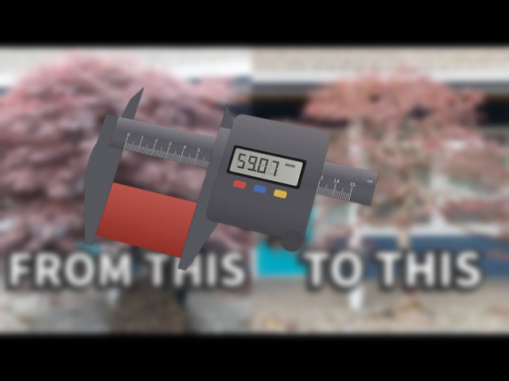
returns 59.07,mm
